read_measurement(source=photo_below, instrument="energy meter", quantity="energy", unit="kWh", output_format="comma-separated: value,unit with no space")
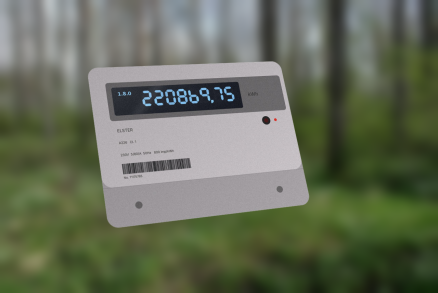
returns 220869.75,kWh
